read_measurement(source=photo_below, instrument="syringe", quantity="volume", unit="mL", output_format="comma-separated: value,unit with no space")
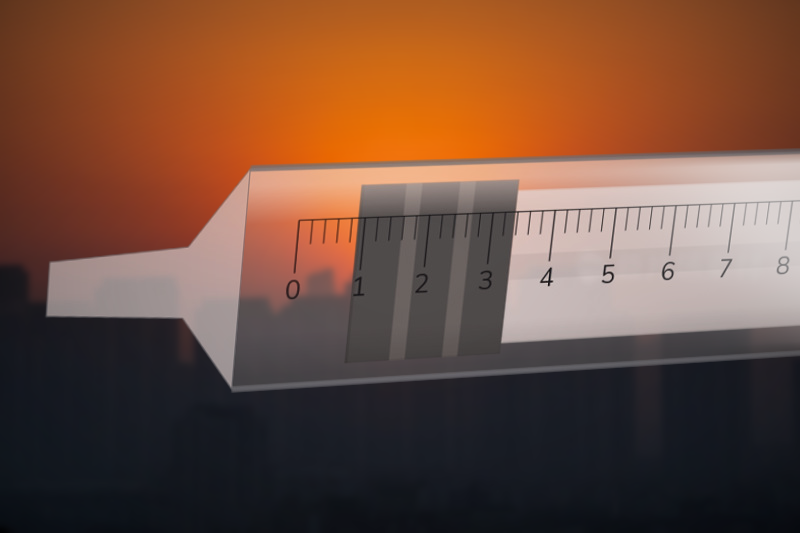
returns 0.9,mL
